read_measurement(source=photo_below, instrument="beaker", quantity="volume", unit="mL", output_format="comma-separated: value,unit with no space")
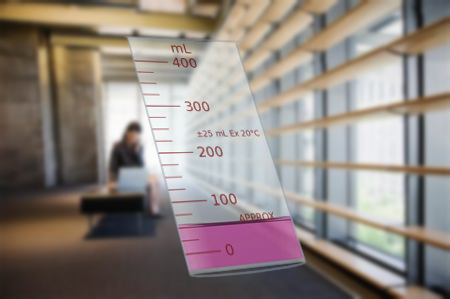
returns 50,mL
